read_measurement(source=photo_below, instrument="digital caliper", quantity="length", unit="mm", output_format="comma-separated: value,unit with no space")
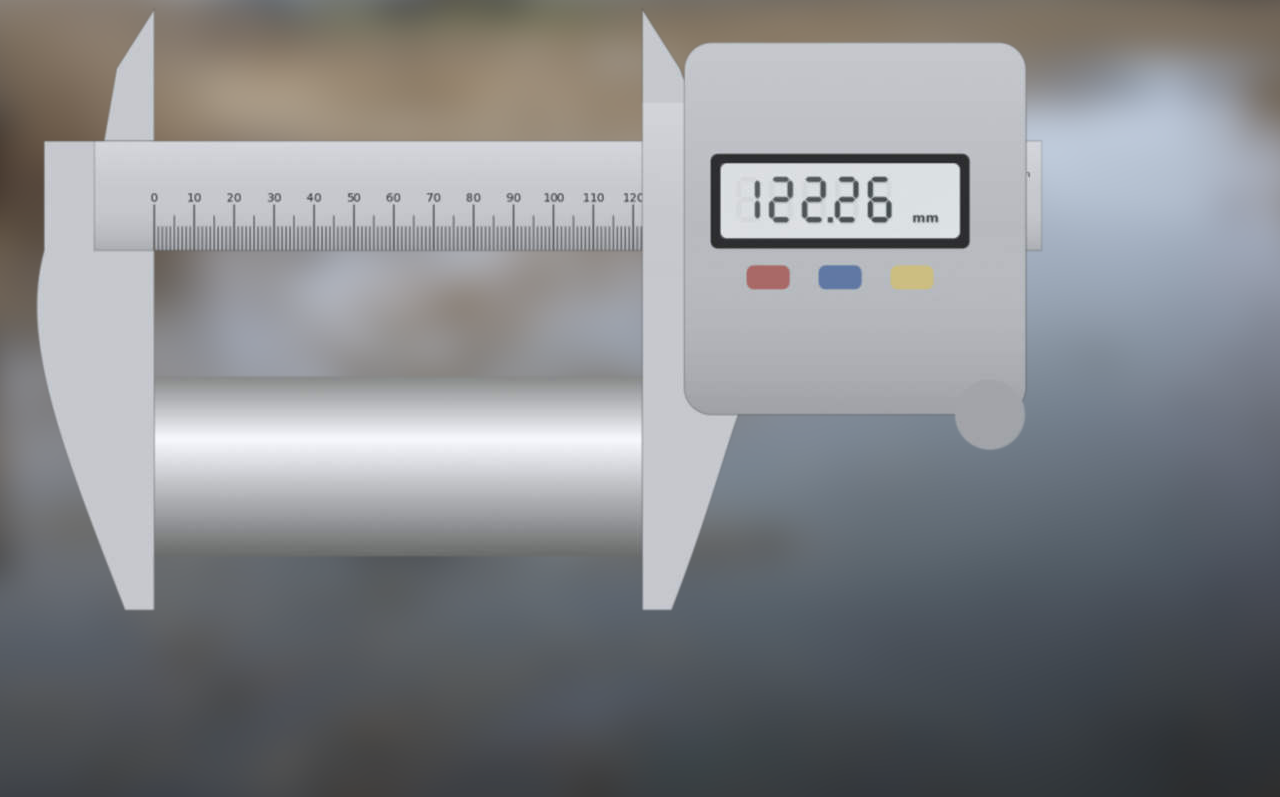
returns 122.26,mm
